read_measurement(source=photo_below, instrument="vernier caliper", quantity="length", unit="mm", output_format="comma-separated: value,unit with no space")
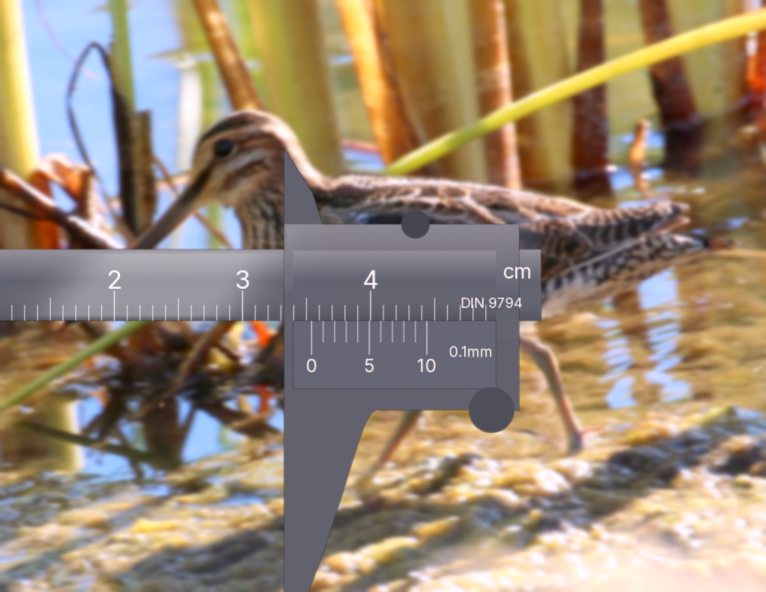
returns 35.4,mm
